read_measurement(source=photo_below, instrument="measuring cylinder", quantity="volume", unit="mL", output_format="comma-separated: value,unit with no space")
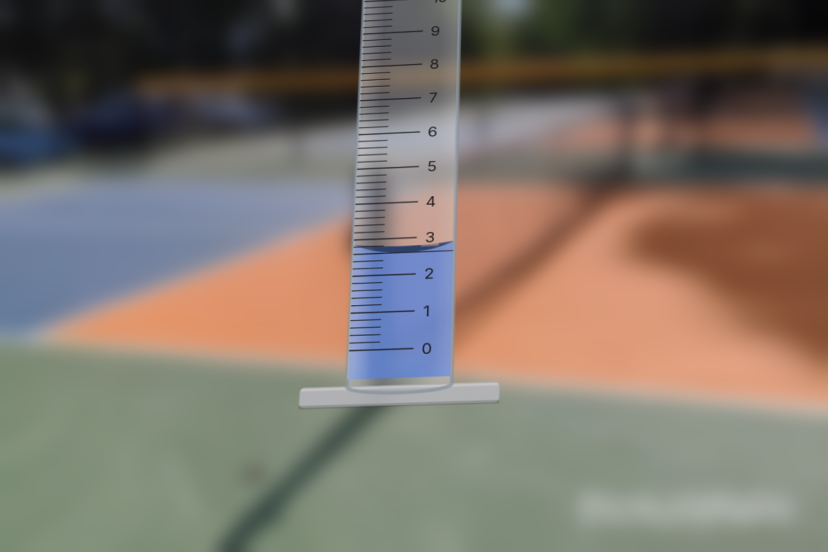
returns 2.6,mL
